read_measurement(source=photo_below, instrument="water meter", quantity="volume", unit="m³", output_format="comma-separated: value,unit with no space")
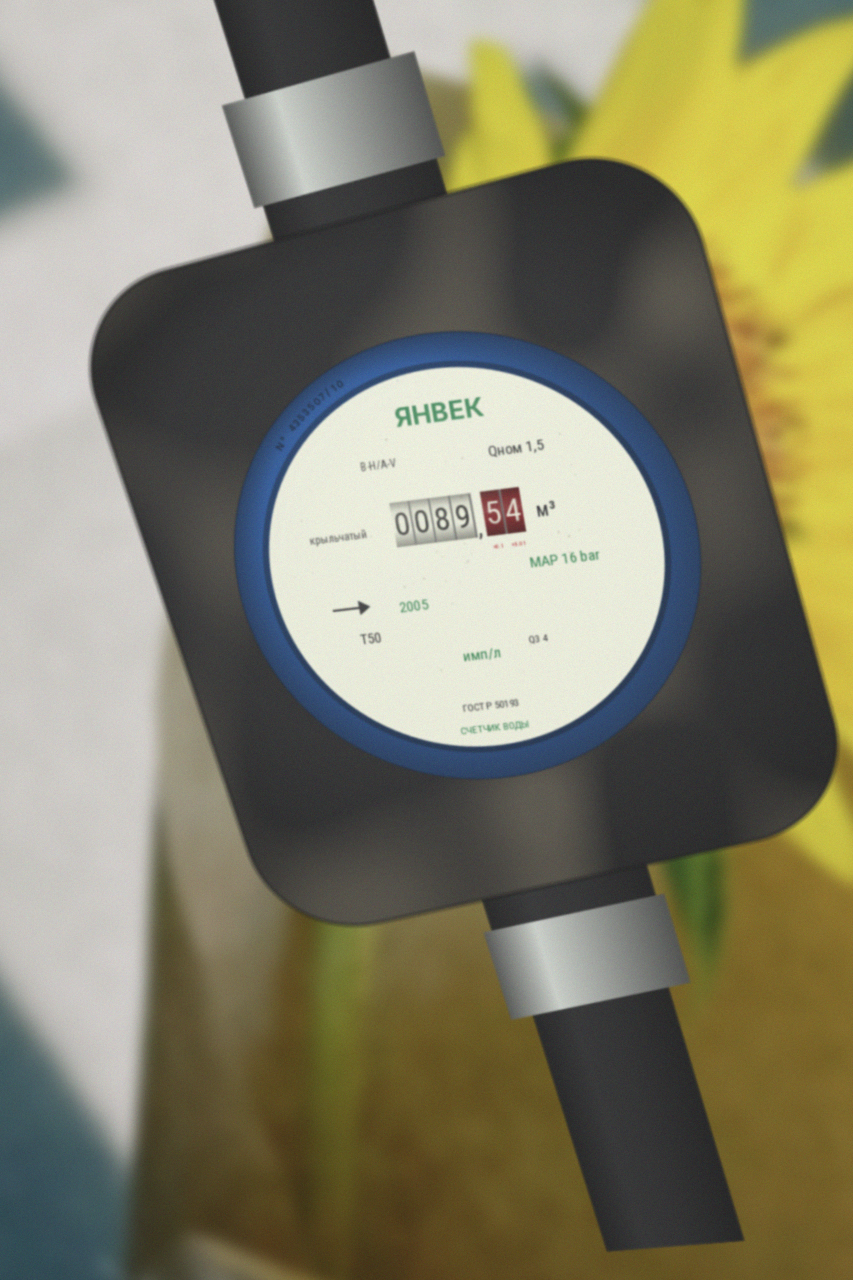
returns 89.54,m³
